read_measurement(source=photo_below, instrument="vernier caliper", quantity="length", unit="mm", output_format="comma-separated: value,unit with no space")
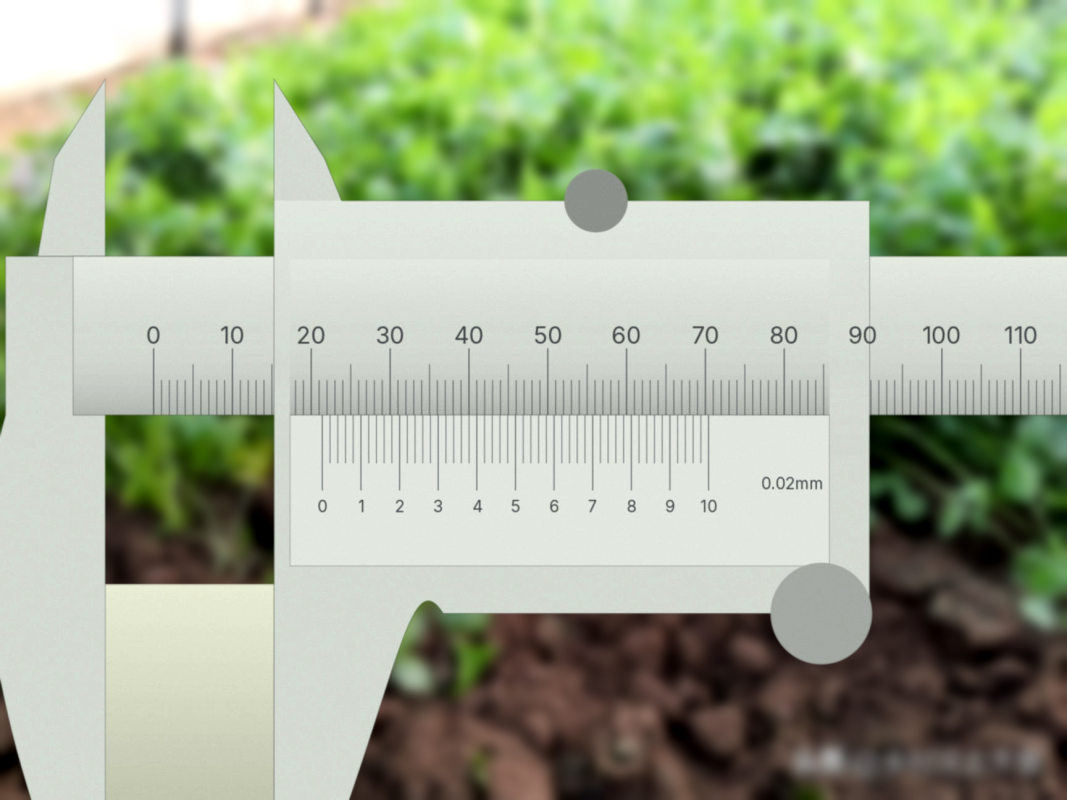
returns 21.4,mm
